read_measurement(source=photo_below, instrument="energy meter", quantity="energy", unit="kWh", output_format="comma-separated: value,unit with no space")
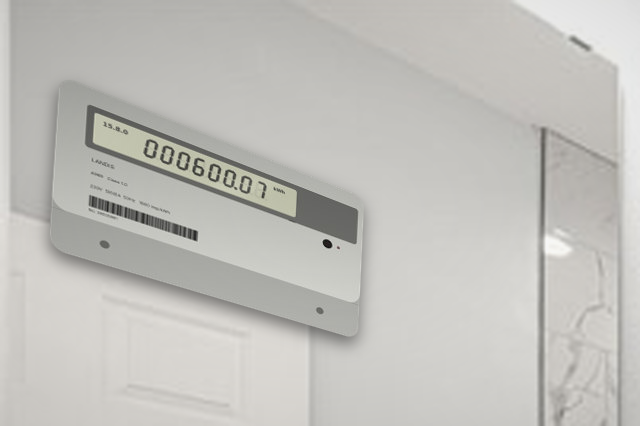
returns 600.07,kWh
